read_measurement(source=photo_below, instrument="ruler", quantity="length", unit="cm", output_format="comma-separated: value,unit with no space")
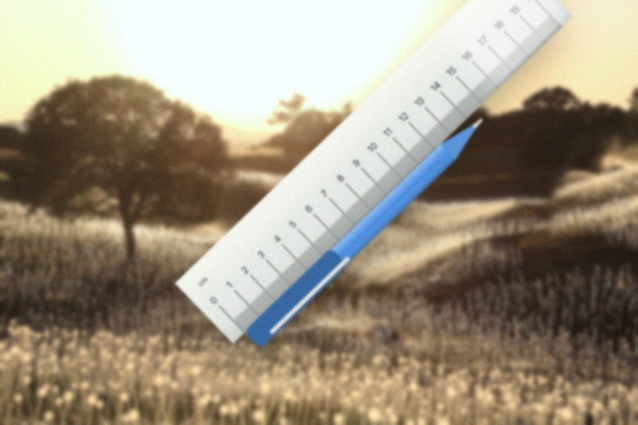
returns 14.5,cm
